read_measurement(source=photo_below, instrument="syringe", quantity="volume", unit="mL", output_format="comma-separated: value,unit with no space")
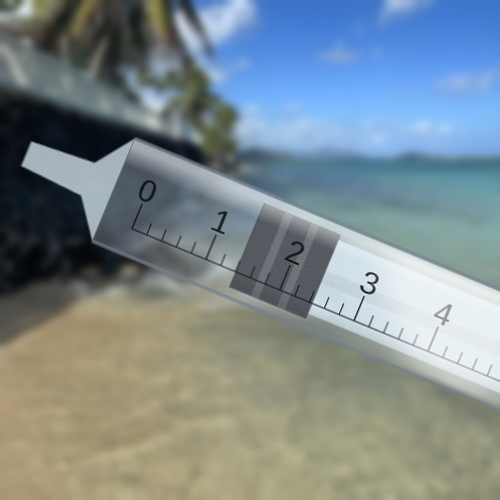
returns 1.4,mL
